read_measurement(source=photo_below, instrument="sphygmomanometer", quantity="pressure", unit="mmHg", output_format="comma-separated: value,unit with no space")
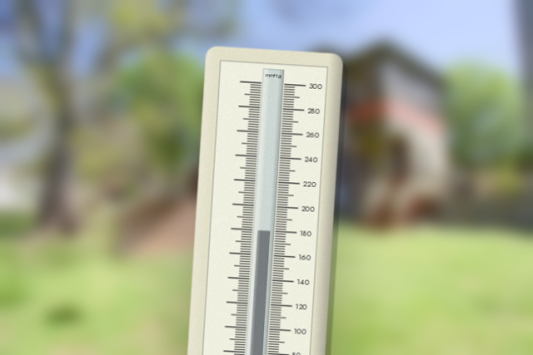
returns 180,mmHg
